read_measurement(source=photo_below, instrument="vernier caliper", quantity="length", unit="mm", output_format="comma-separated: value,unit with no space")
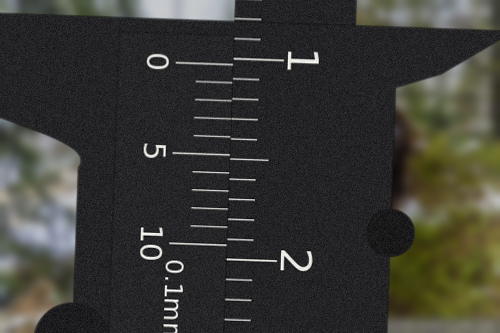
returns 10.3,mm
